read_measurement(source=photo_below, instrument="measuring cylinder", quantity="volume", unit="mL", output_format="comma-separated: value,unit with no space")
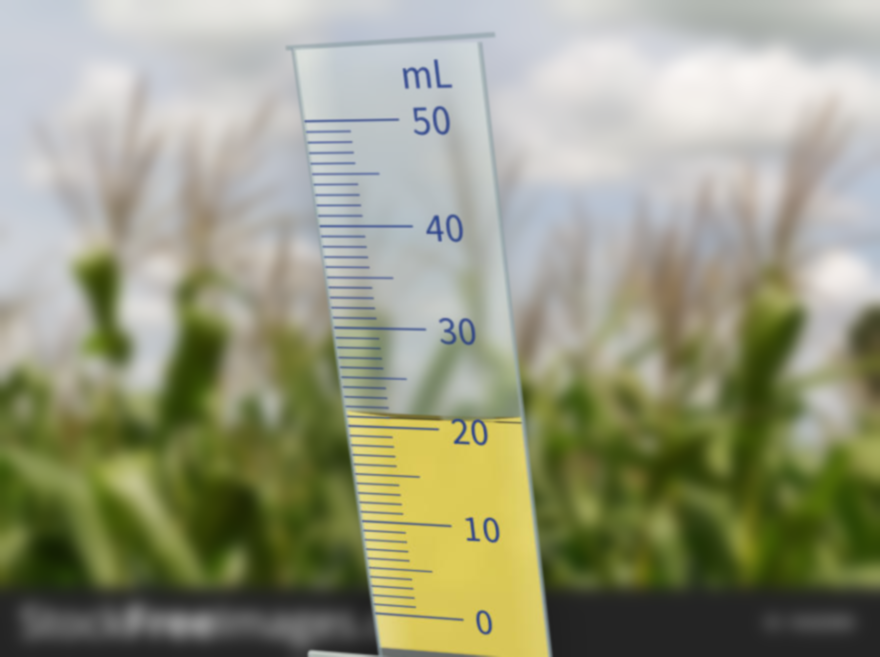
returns 21,mL
